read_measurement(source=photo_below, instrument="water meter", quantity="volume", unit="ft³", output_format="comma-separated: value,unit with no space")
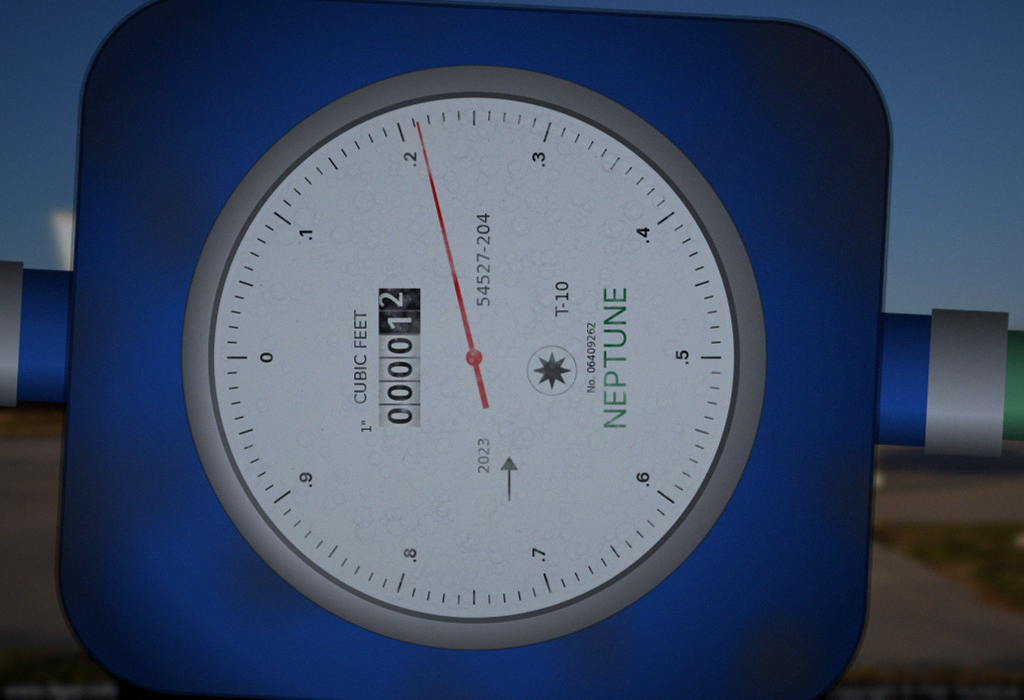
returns 12.21,ft³
